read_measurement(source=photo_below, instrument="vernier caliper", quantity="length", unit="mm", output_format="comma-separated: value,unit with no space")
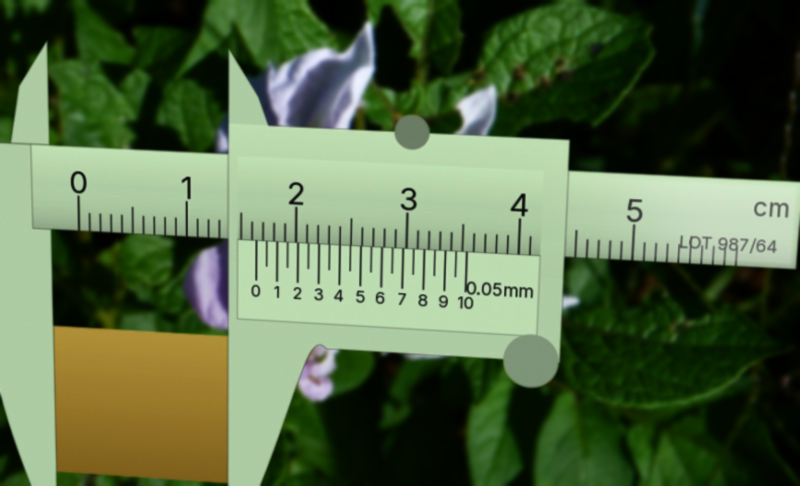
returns 16.4,mm
